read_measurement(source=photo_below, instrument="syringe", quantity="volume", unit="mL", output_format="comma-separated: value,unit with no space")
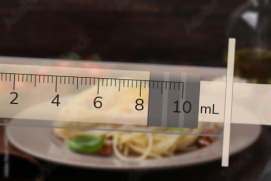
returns 8.4,mL
